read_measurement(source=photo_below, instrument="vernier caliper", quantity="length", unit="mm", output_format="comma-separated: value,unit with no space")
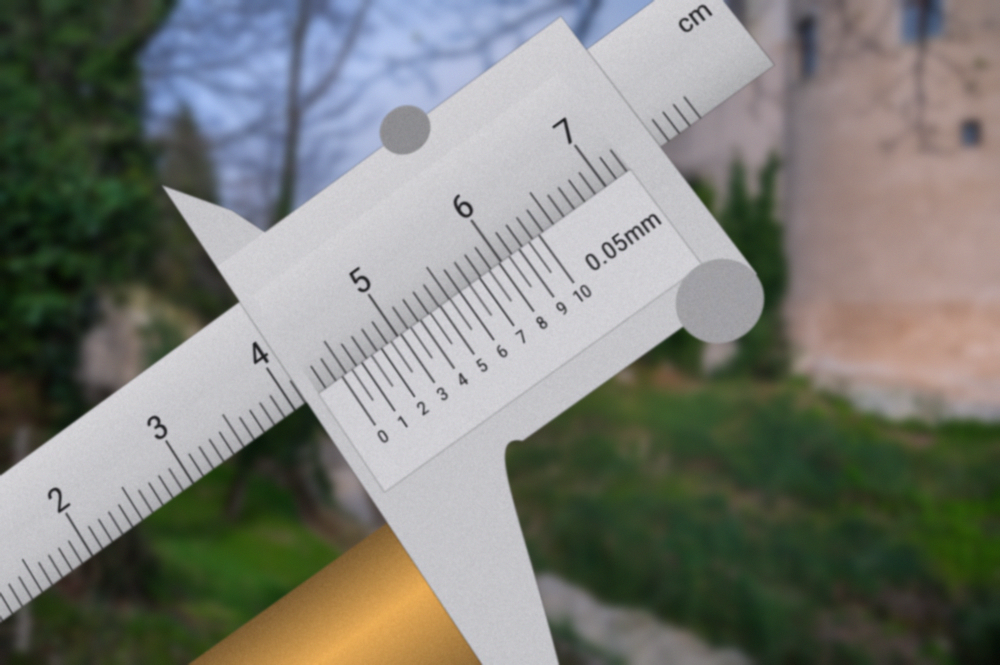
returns 44.6,mm
